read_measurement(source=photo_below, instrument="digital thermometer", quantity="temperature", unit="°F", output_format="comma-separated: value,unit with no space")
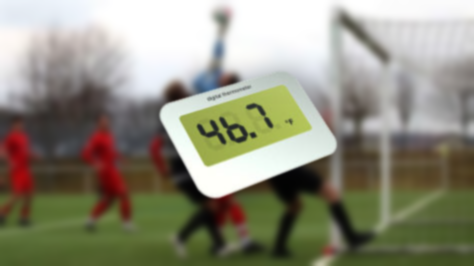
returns 46.7,°F
